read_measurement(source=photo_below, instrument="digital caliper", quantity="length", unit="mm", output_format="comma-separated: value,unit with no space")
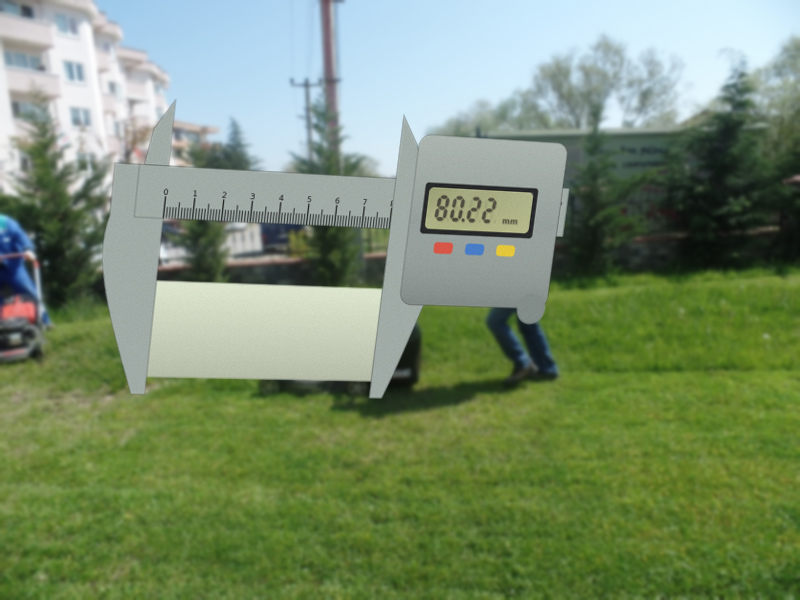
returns 80.22,mm
